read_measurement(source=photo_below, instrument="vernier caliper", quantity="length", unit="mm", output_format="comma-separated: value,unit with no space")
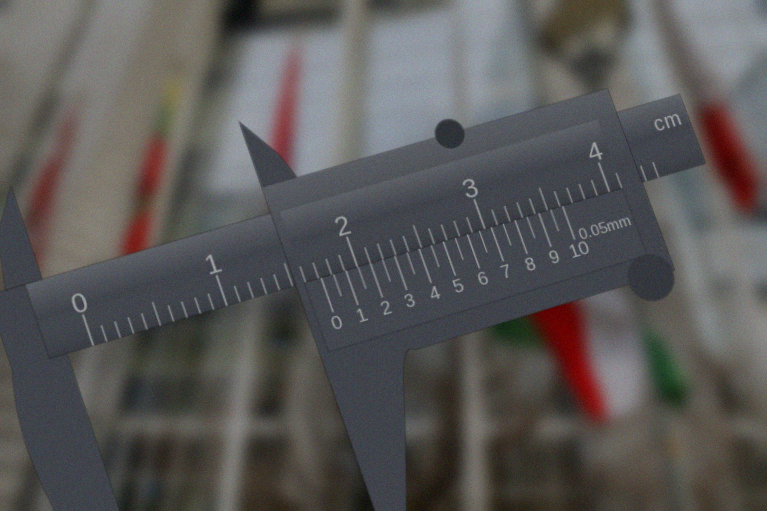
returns 17.2,mm
